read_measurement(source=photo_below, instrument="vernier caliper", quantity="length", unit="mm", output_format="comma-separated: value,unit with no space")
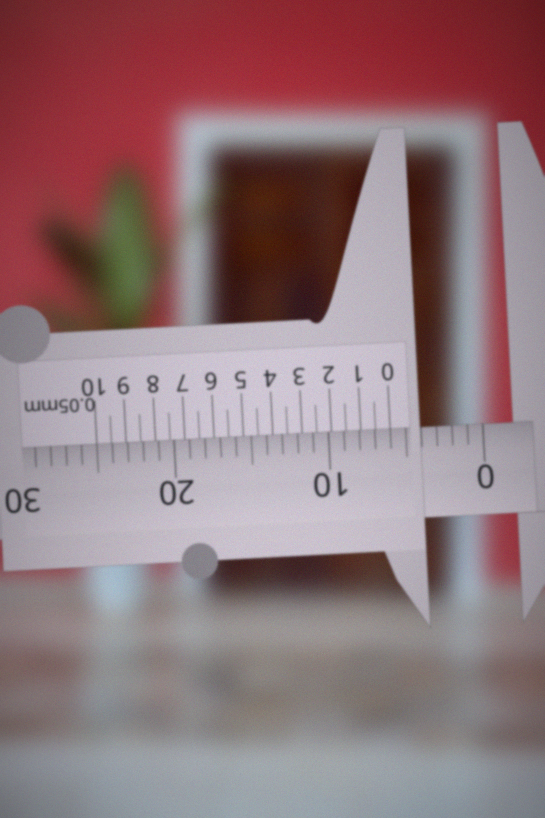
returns 6.0,mm
